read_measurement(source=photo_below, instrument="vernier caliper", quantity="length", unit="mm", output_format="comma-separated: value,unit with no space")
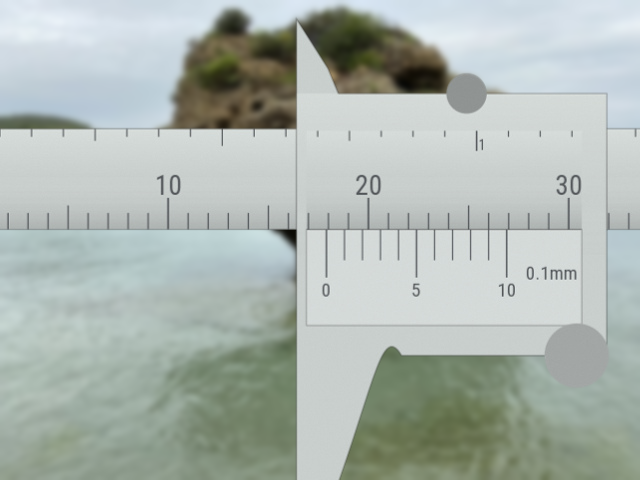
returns 17.9,mm
